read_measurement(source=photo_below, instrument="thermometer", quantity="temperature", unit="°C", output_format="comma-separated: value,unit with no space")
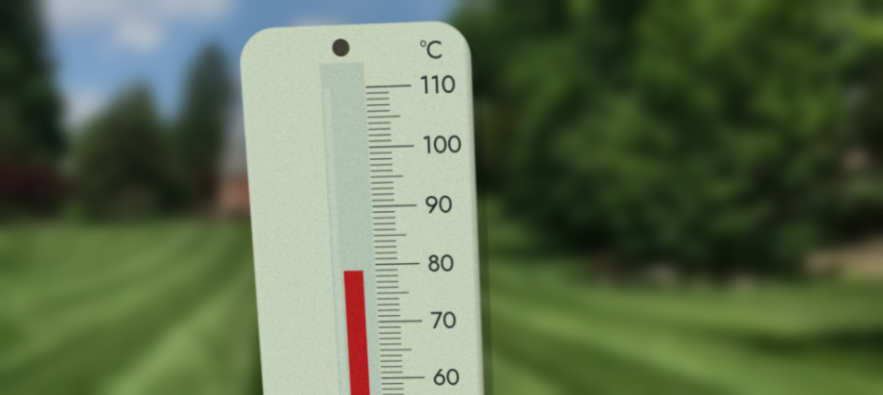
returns 79,°C
